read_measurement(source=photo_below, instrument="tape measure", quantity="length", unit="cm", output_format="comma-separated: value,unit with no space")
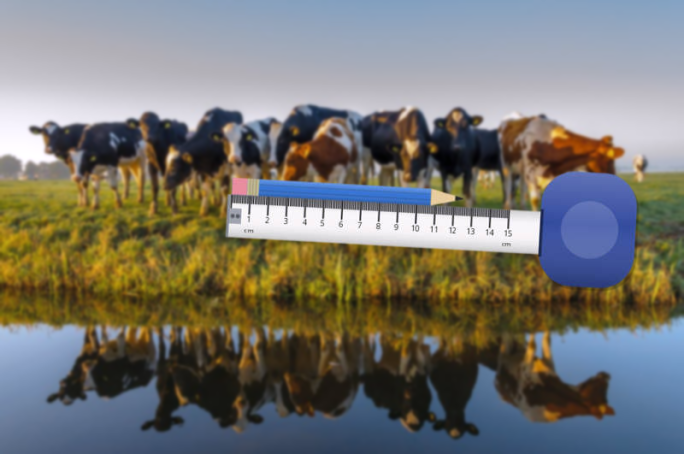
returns 12.5,cm
